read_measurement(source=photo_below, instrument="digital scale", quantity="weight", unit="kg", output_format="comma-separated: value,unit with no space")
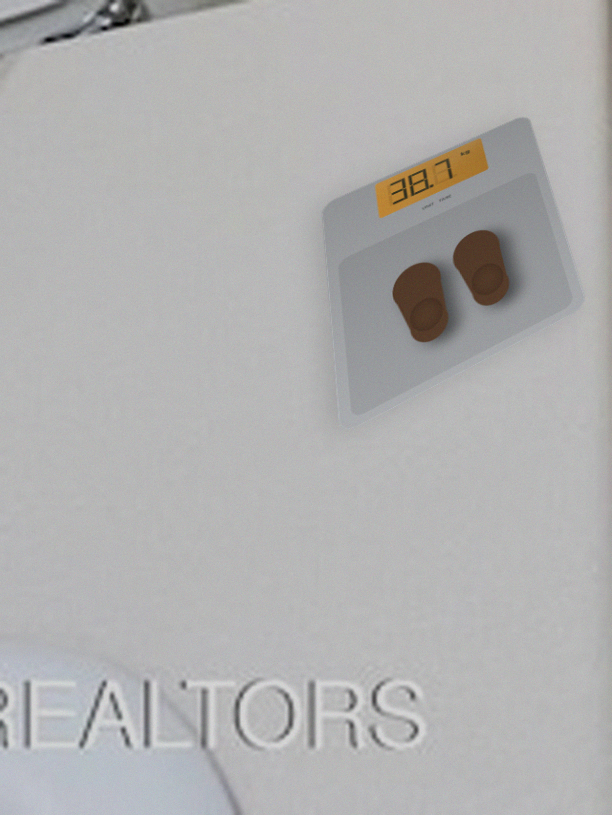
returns 38.7,kg
